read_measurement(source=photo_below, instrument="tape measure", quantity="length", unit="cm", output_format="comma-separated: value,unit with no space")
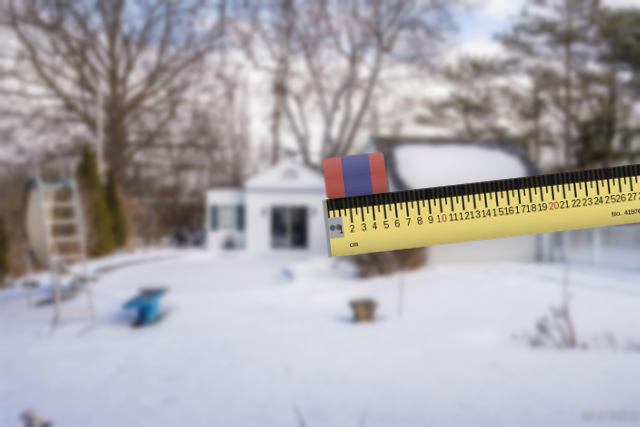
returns 5.5,cm
